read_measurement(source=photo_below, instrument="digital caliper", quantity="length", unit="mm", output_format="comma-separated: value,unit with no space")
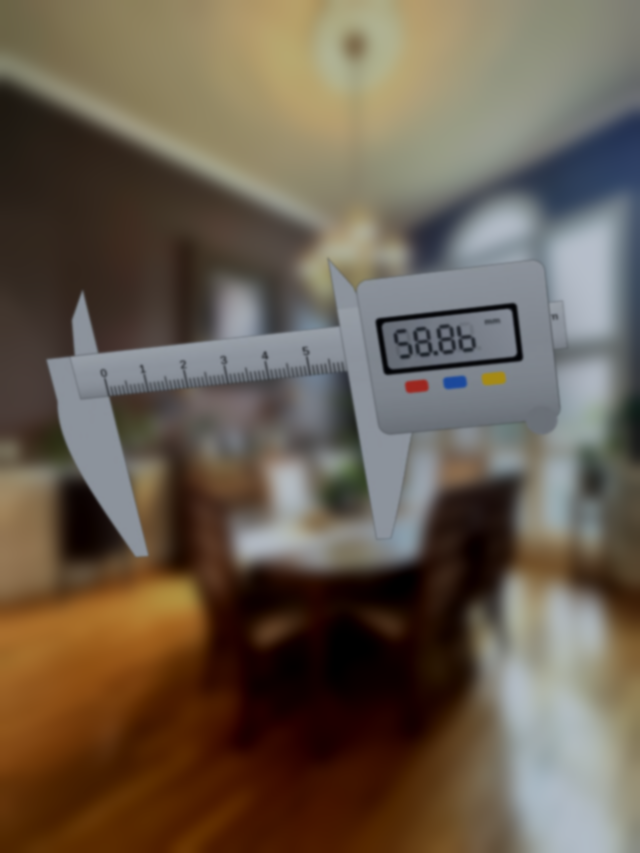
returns 58.86,mm
